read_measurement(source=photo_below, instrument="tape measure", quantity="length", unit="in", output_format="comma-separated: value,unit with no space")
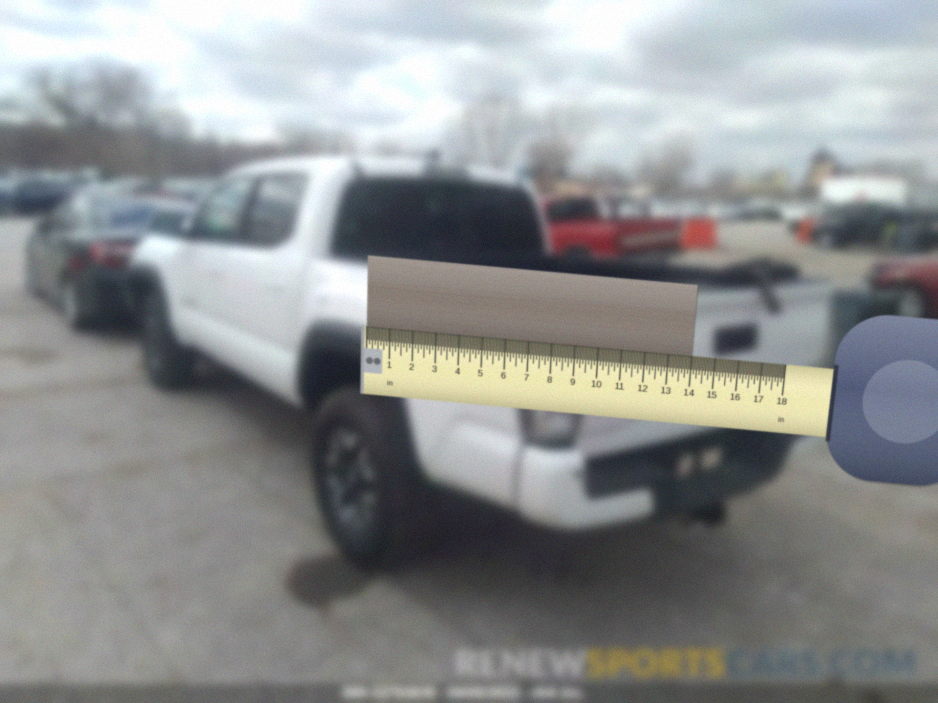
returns 14,in
